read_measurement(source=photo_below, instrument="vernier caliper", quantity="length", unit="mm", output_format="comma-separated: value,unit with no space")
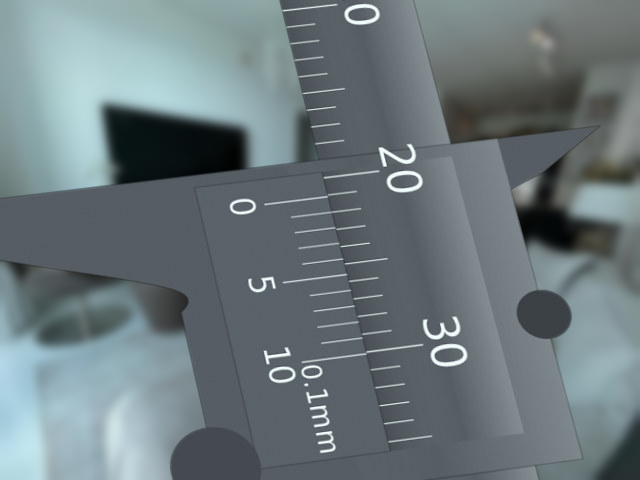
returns 21.1,mm
